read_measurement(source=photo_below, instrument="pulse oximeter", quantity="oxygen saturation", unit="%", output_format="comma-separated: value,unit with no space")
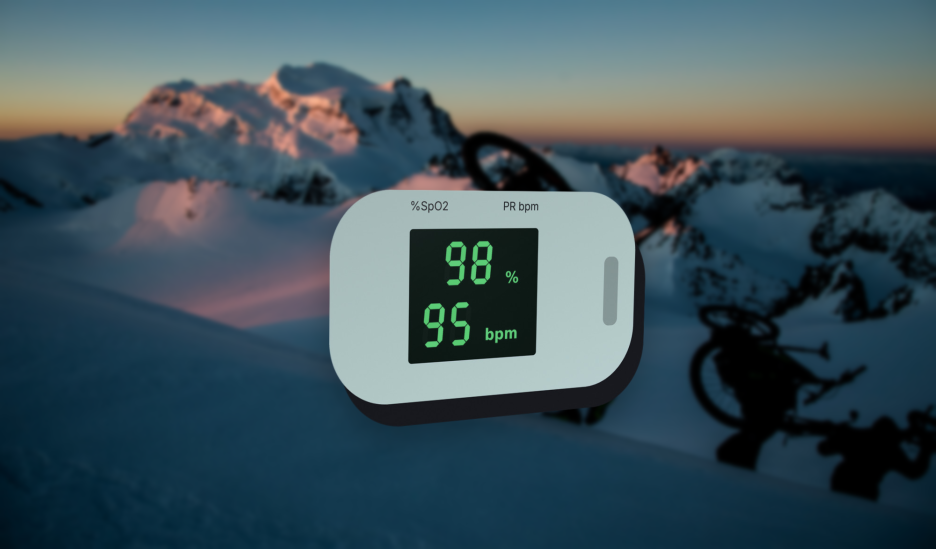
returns 98,%
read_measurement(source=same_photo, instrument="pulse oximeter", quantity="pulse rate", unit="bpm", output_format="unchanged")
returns 95,bpm
